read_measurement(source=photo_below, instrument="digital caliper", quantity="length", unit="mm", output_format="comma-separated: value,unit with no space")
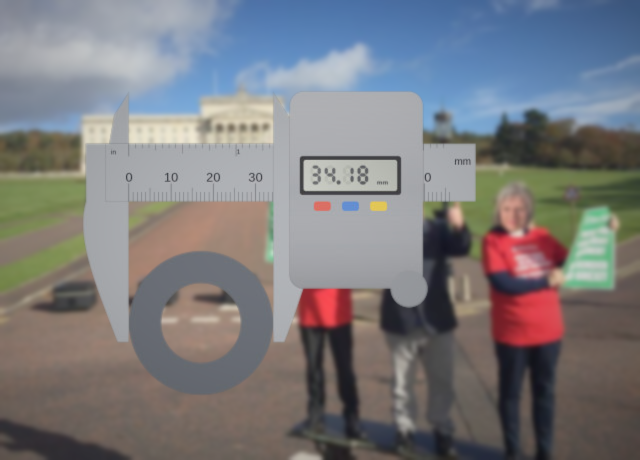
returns 34.18,mm
